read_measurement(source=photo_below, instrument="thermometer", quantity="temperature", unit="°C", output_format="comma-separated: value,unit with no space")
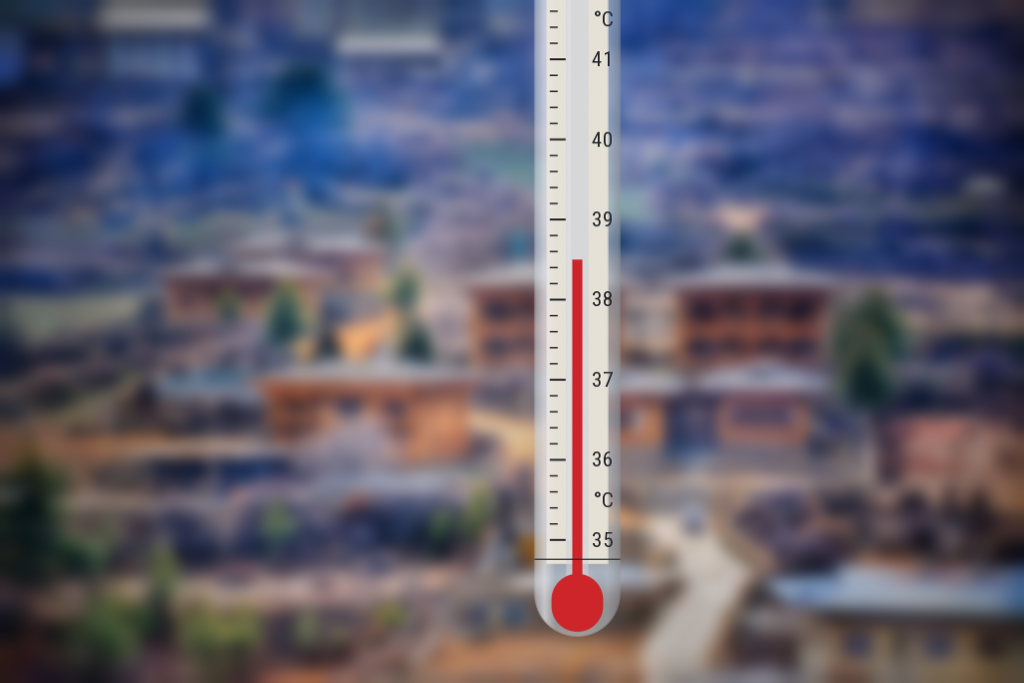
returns 38.5,°C
